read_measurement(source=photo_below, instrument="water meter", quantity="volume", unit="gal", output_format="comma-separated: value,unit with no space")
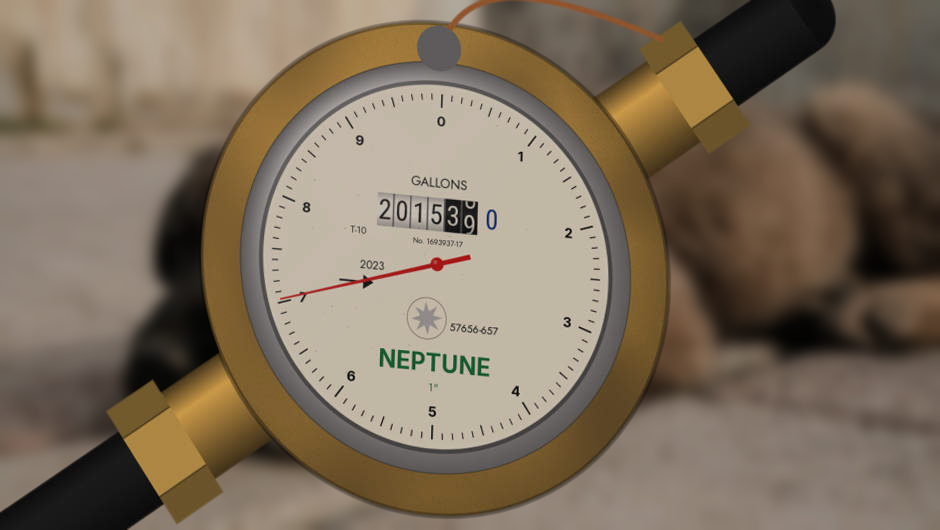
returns 2015387.0,gal
